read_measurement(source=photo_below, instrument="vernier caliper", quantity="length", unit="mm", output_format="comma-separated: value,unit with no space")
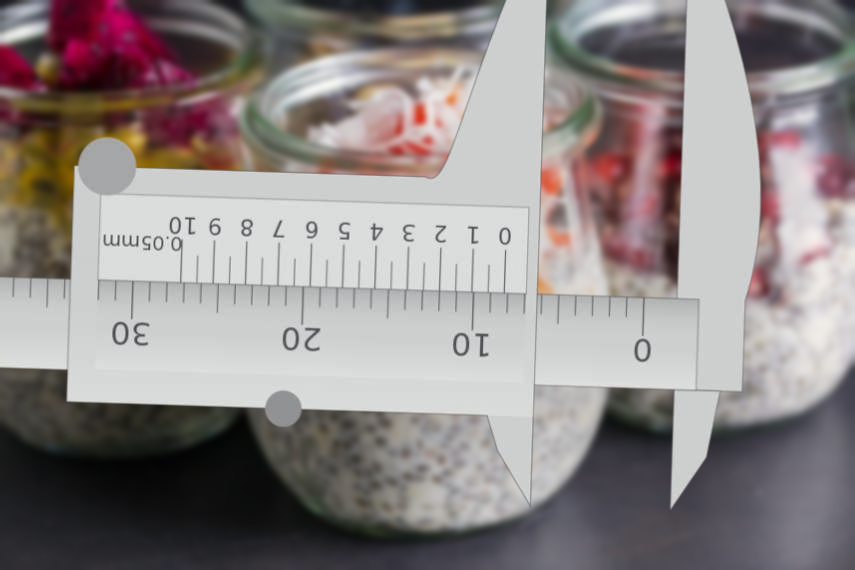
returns 8.2,mm
